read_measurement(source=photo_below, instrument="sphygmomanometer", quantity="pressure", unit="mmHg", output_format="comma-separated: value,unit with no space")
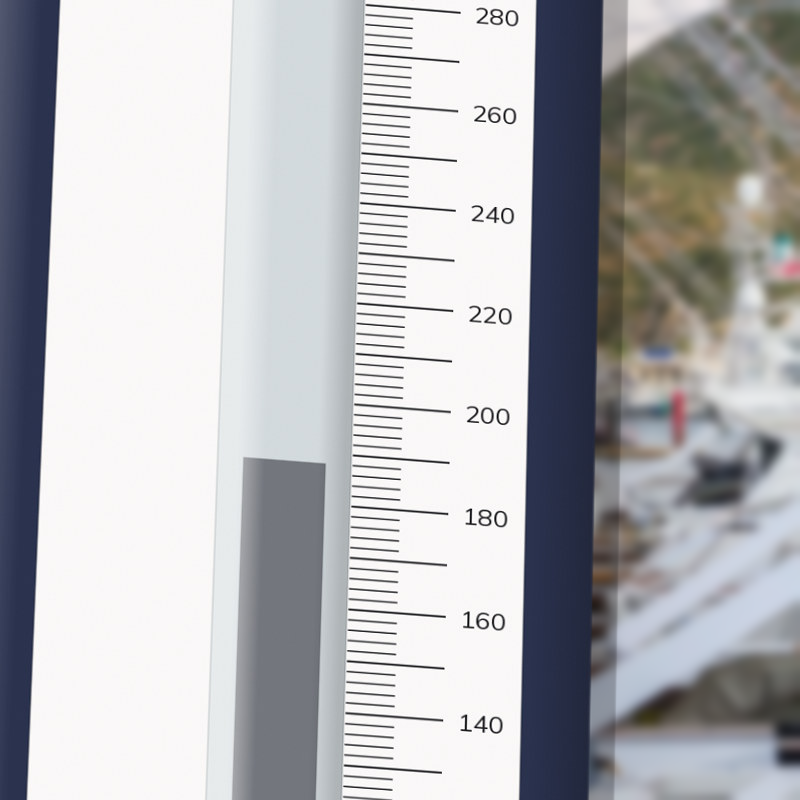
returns 188,mmHg
